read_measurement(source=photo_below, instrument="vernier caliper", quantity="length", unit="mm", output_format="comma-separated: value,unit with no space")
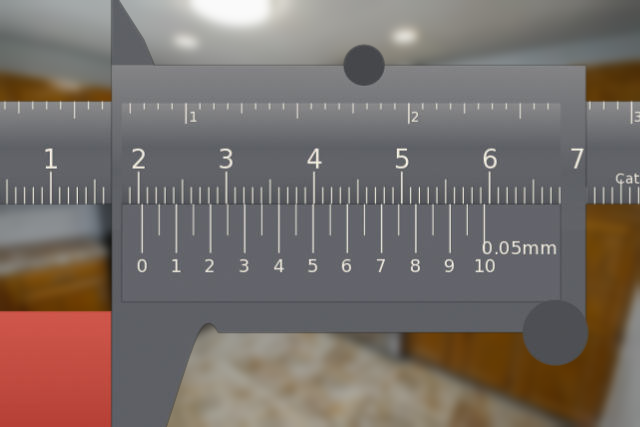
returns 20.4,mm
